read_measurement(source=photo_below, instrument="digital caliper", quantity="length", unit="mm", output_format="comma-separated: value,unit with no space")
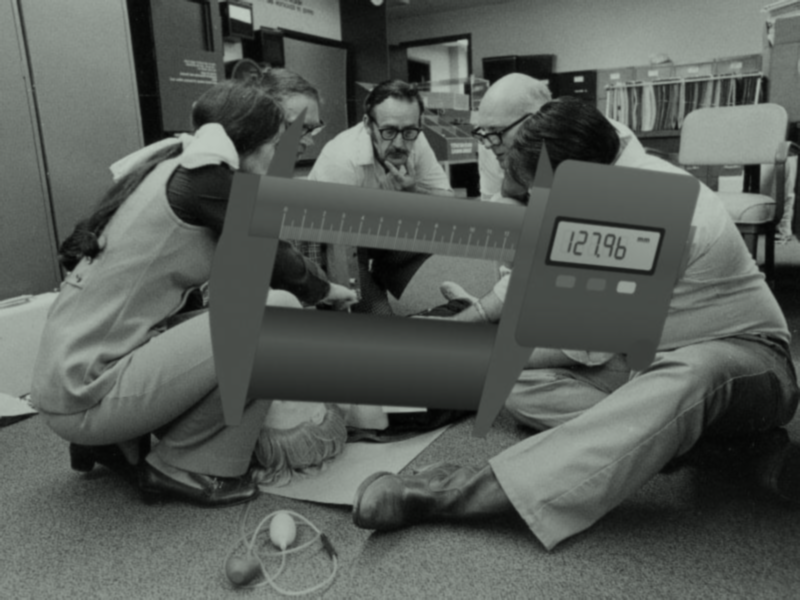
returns 127.96,mm
